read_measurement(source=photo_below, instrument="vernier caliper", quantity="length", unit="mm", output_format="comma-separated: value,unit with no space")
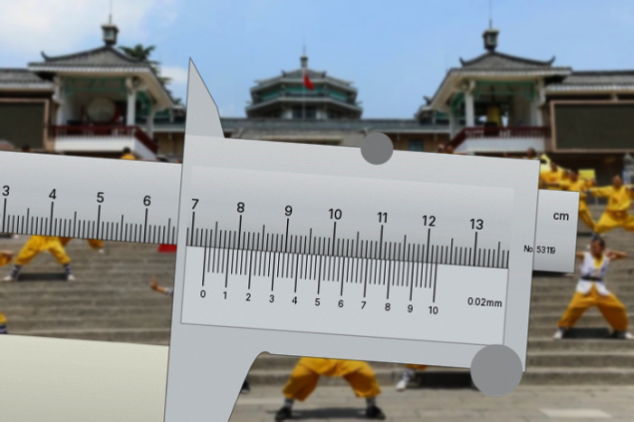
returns 73.0,mm
